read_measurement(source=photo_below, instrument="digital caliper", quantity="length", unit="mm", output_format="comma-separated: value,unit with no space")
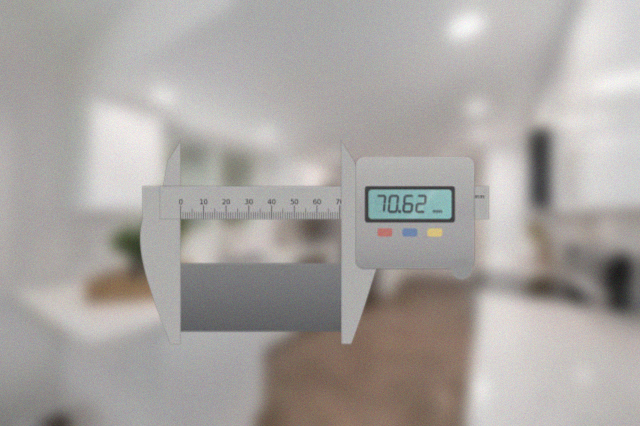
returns 70.62,mm
